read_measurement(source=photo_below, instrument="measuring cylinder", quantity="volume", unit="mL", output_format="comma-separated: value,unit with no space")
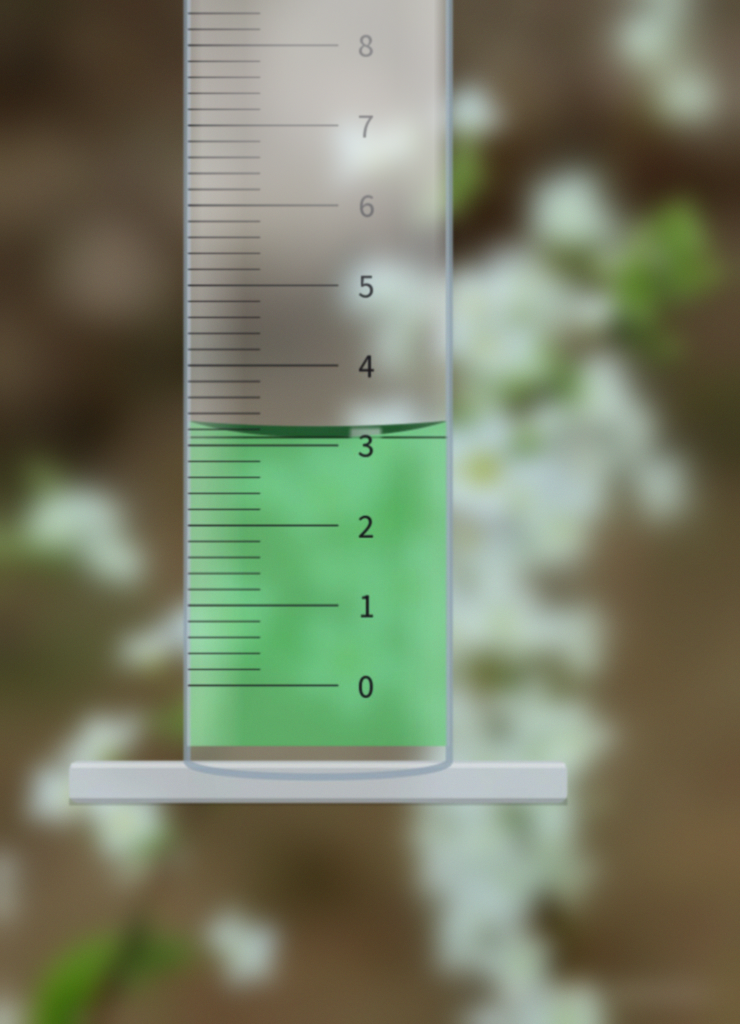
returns 3.1,mL
